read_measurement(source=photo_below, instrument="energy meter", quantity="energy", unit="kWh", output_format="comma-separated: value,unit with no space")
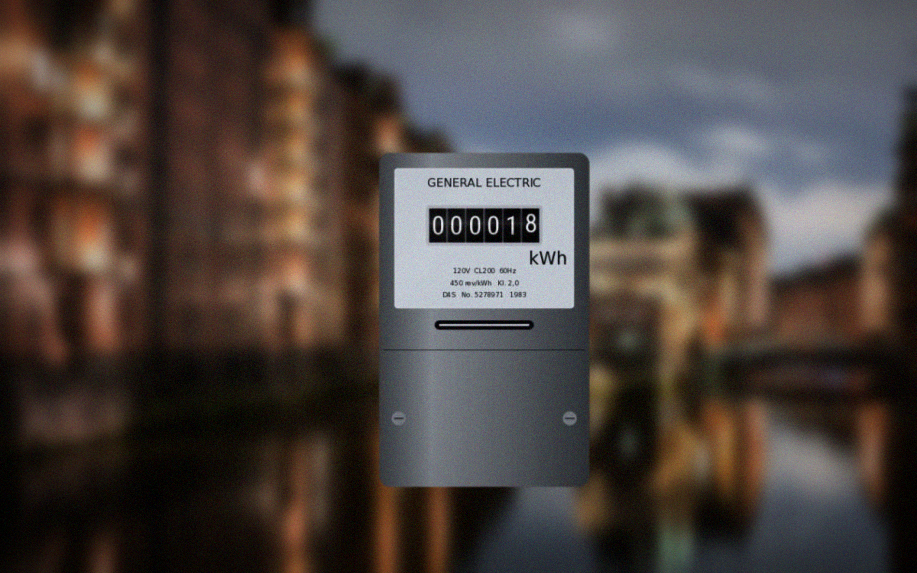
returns 18,kWh
